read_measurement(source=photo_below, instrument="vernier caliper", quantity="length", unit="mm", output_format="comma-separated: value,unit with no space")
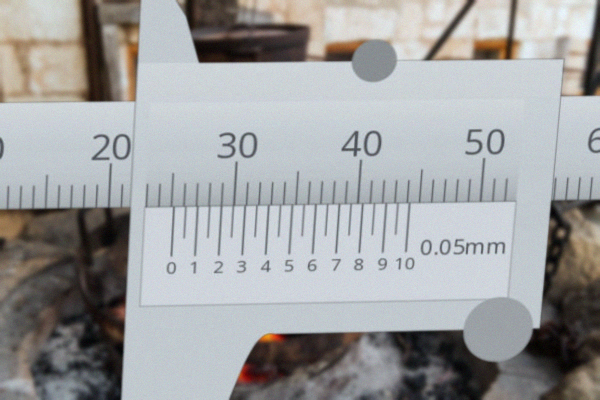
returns 25.2,mm
